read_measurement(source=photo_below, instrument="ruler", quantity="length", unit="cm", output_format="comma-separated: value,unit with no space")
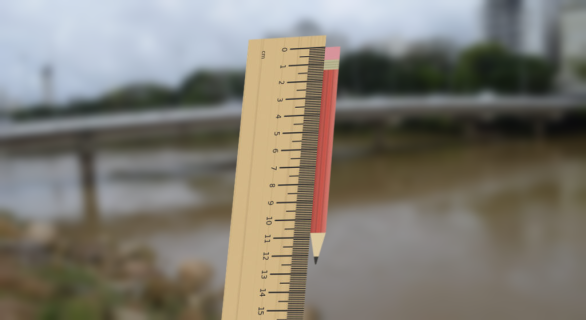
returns 12.5,cm
